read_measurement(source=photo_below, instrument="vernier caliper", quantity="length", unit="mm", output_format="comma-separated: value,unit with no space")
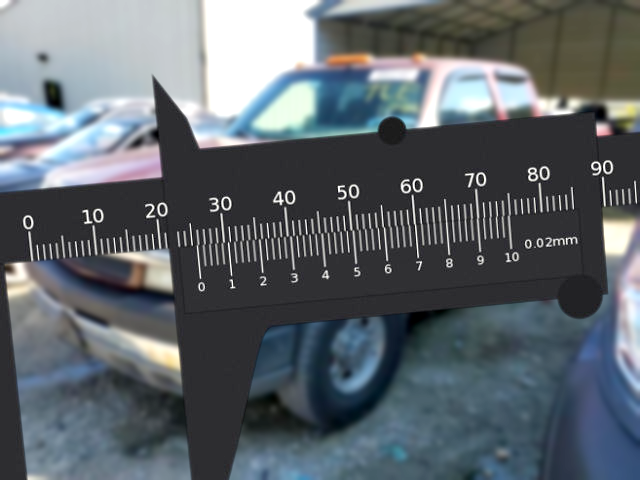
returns 25.8,mm
